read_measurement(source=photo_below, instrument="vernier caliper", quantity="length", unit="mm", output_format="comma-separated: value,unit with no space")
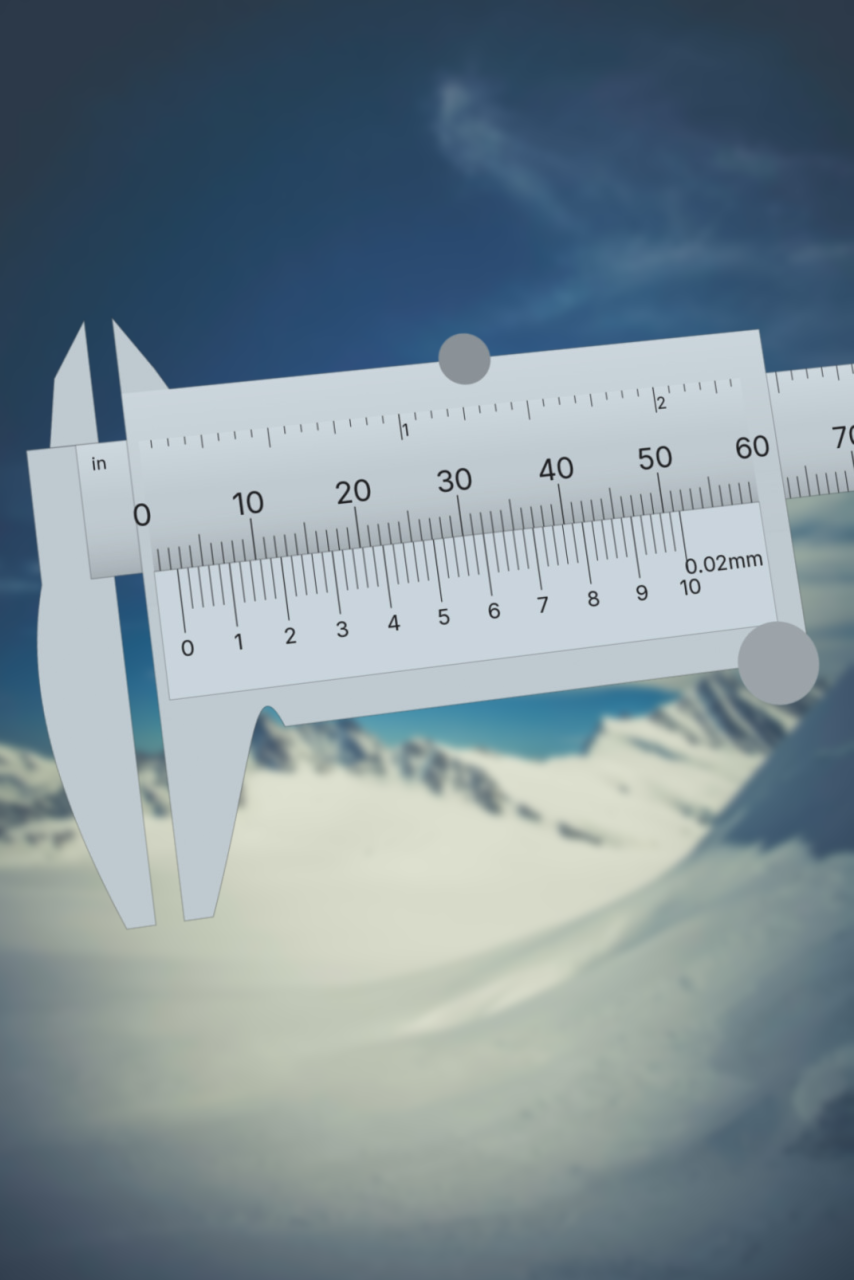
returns 2.6,mm
